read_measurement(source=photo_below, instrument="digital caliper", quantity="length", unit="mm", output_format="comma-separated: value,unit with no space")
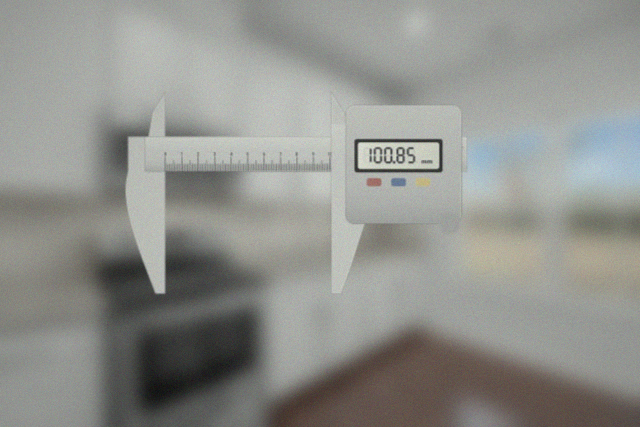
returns 100.85,mm
